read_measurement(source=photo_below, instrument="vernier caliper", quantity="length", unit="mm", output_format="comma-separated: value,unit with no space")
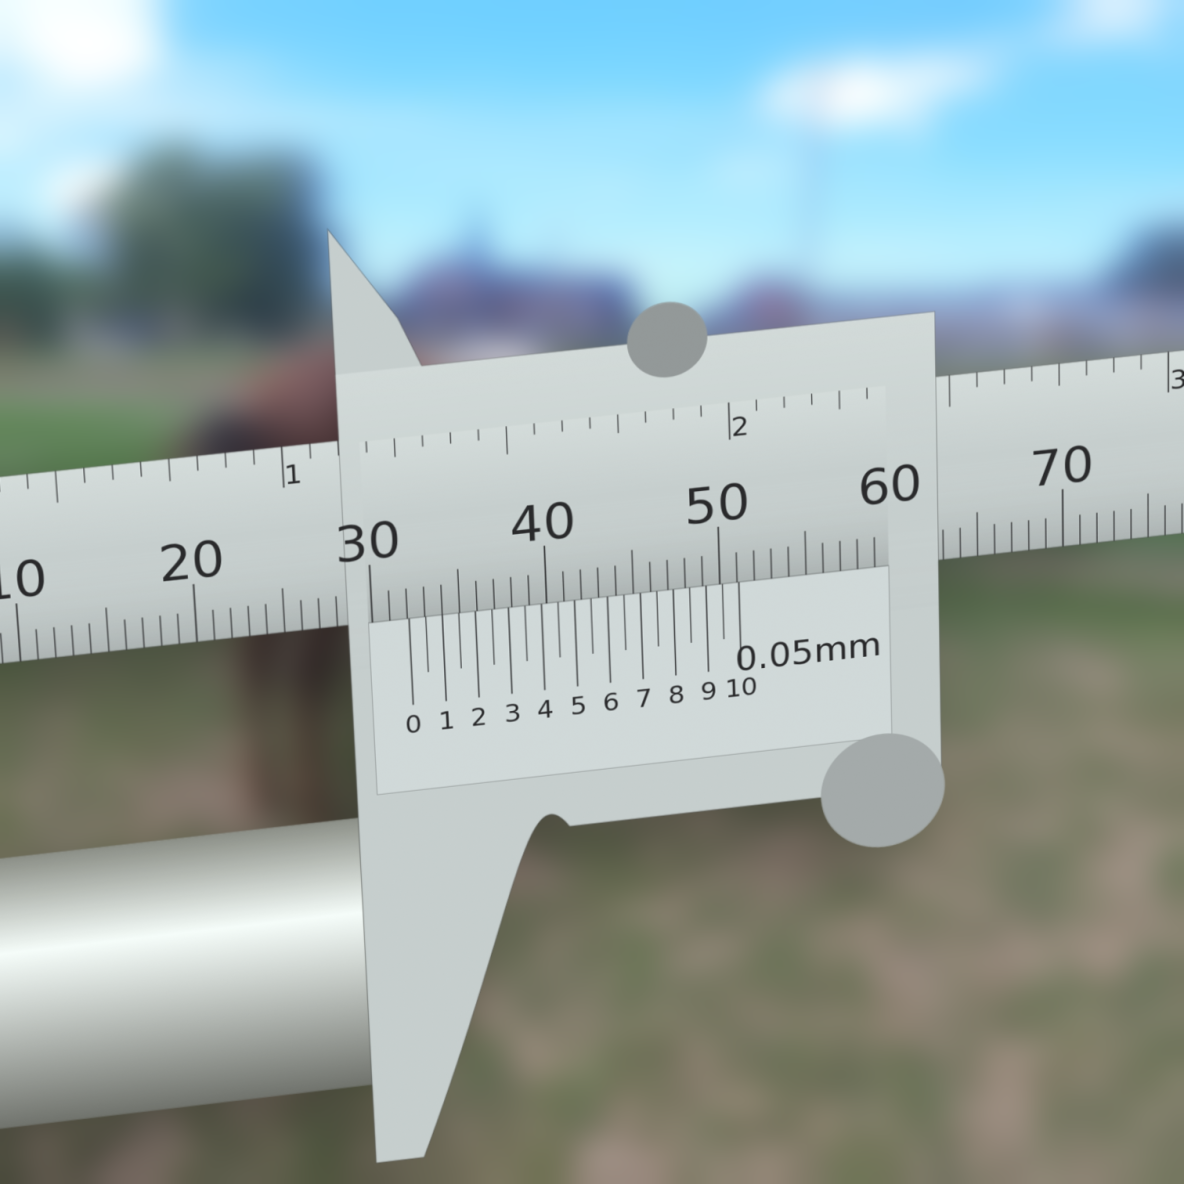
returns 32.1,mm
